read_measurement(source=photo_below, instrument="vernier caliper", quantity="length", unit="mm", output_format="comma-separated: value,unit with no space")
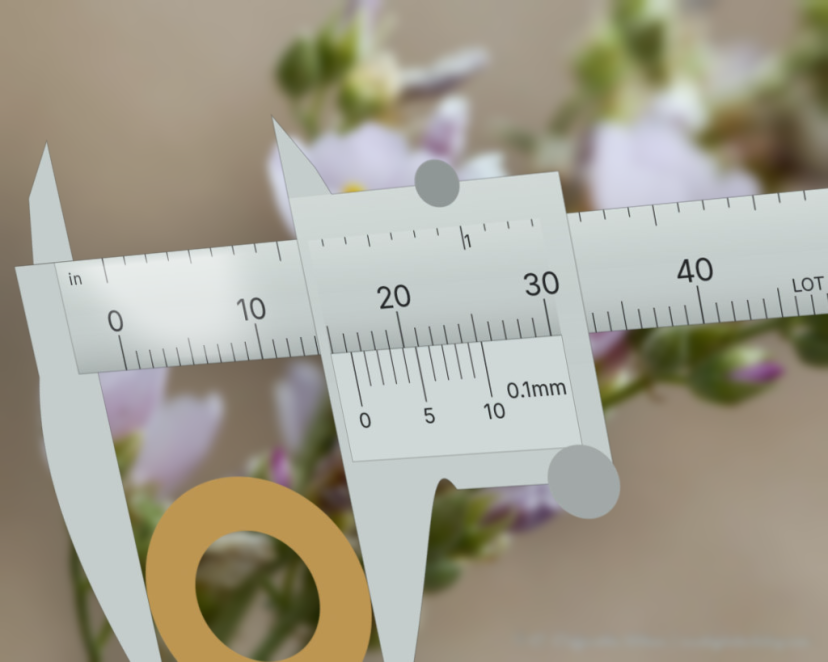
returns 16.3,mm
